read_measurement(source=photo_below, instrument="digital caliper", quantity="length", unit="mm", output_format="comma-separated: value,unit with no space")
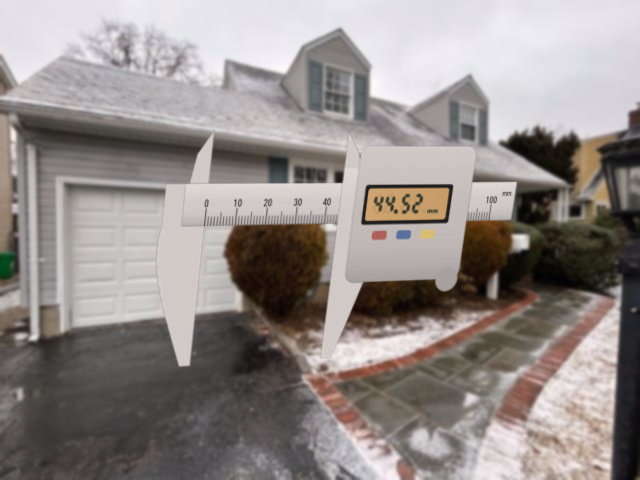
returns 44.52,mm
